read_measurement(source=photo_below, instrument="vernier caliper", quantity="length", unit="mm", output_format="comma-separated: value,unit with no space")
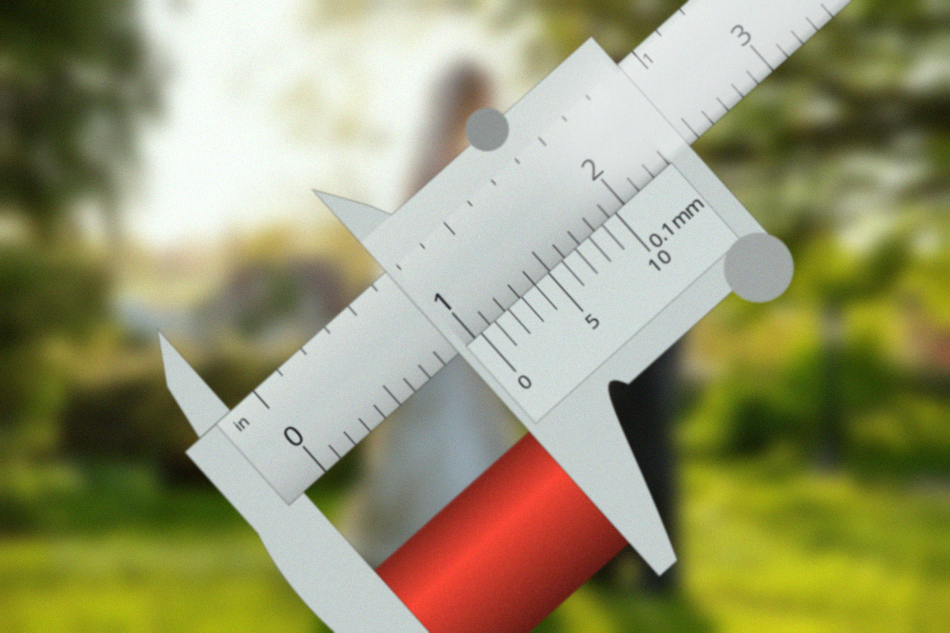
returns 10.4,mm
